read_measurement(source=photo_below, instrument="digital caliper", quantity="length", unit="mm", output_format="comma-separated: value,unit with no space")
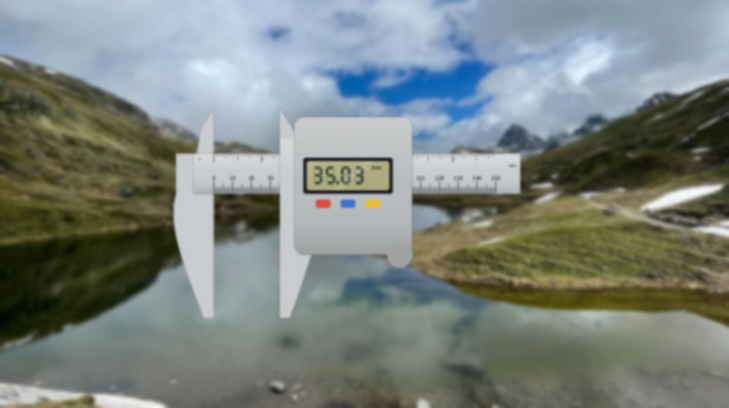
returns 35.03,mm
